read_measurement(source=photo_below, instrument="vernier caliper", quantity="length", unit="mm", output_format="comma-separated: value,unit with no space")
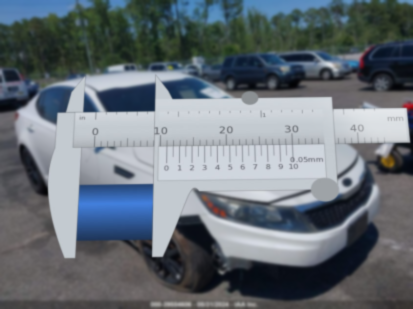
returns 11.0,mm
